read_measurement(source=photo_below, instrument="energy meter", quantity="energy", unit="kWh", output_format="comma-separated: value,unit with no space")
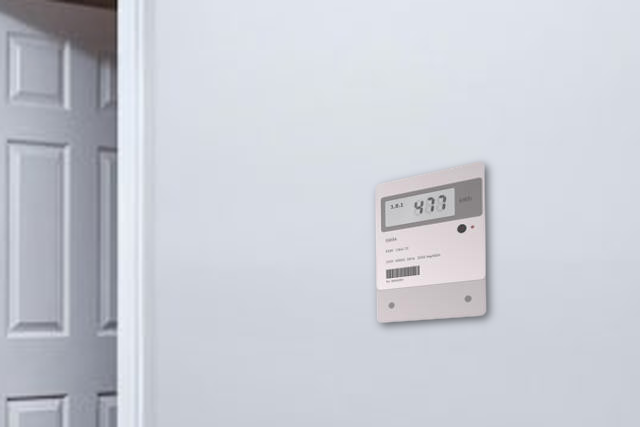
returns 477,kWh
